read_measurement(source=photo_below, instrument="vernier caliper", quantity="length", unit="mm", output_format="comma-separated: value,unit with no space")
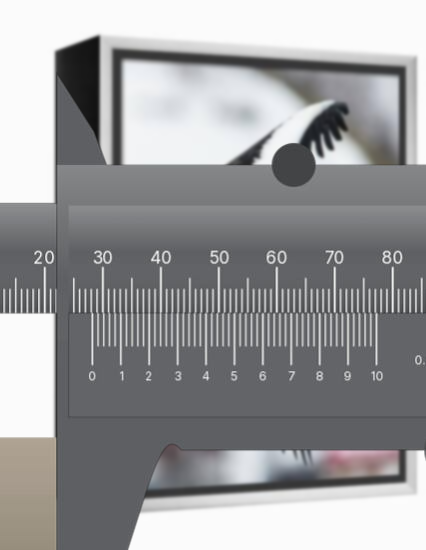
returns 28.2,mm
